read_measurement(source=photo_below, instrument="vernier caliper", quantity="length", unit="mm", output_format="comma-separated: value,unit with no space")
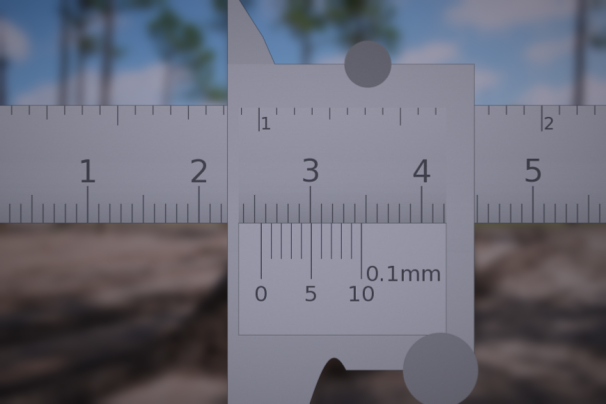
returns 25.6,mm
